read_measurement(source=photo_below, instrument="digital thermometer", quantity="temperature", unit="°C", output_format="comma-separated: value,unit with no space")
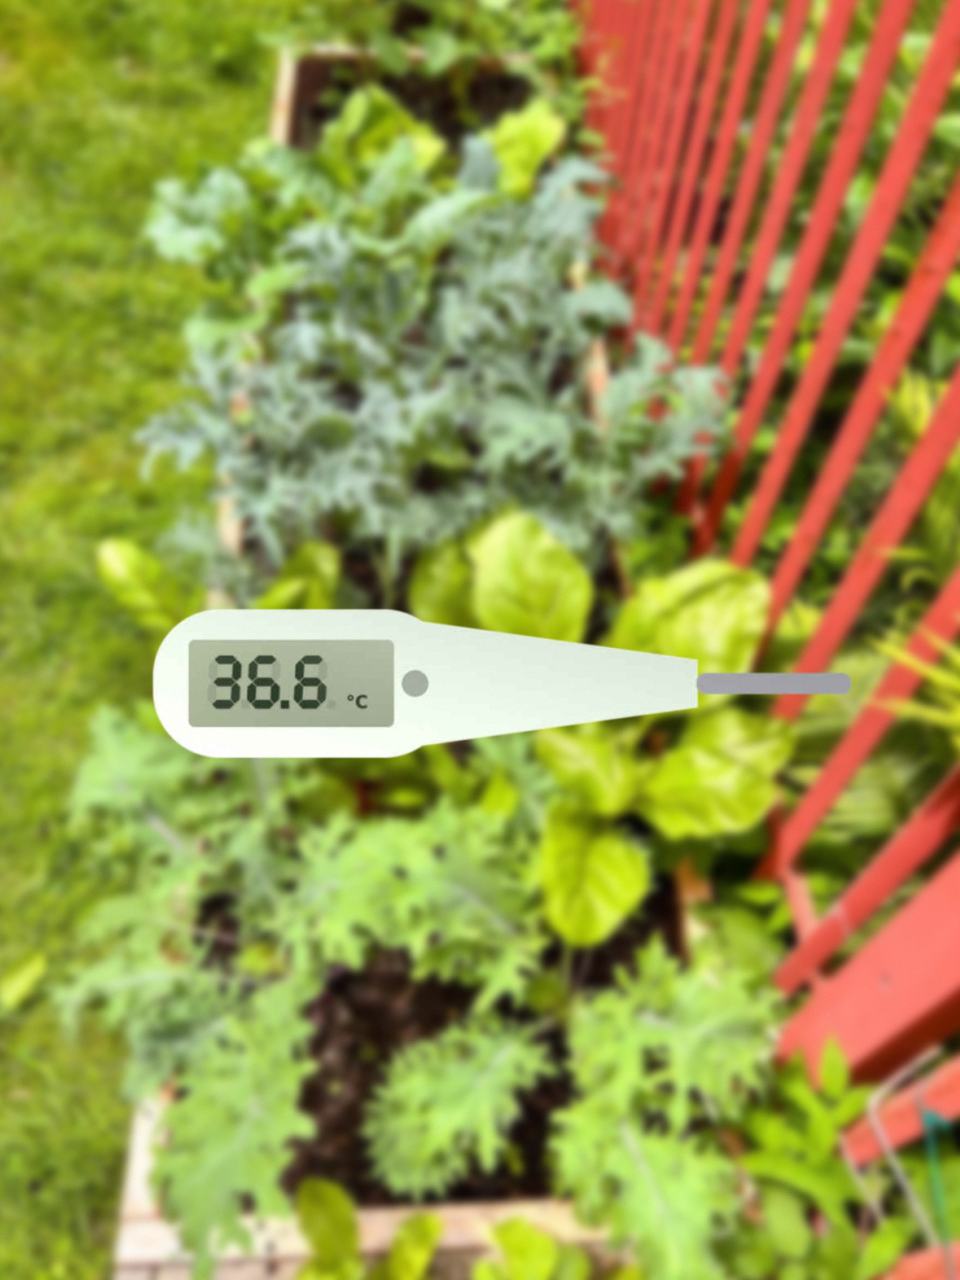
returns 36.6,°C
